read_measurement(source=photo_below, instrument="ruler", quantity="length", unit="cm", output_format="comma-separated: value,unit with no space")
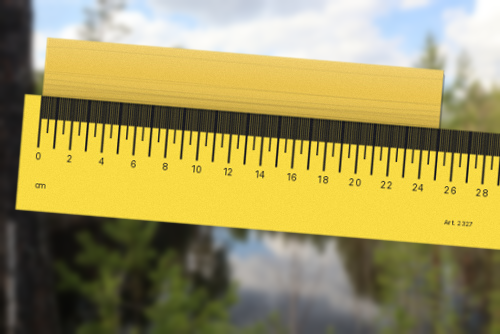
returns 25,cm
